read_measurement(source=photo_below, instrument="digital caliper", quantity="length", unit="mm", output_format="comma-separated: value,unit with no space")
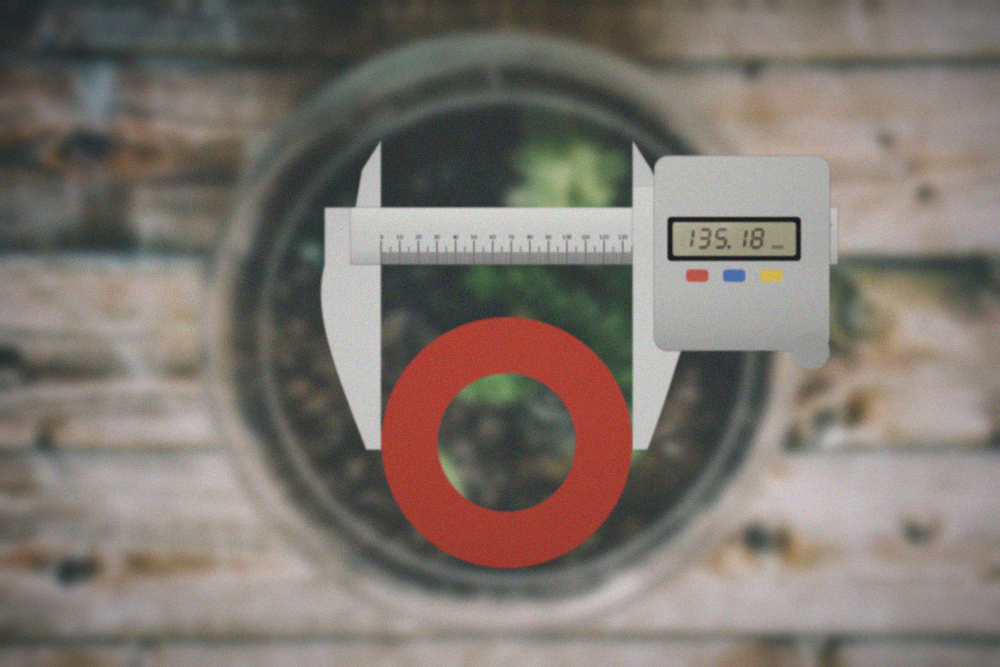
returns 135.18,mm
